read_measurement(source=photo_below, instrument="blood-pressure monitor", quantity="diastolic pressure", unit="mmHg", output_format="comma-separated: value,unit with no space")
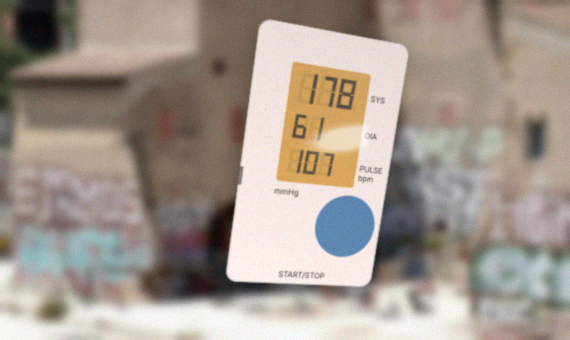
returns 61,mmHg
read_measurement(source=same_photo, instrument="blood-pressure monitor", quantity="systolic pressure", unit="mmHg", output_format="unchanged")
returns 178,mmHg
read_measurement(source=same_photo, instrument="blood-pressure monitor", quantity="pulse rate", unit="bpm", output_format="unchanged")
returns 107,bpm
